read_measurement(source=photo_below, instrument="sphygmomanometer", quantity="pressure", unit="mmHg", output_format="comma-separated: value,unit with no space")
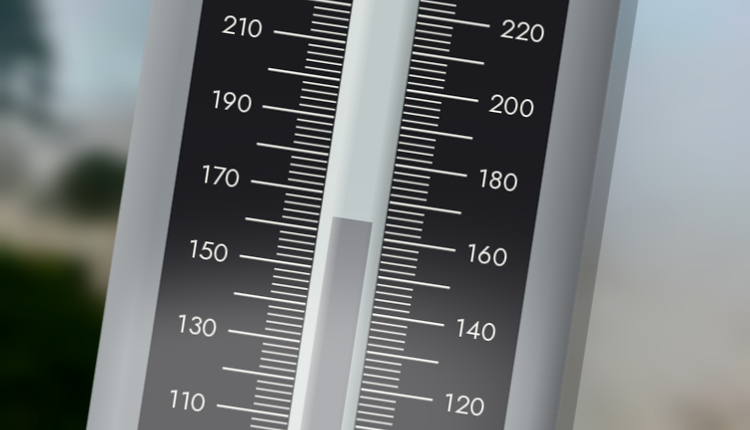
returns 164,mmHg
